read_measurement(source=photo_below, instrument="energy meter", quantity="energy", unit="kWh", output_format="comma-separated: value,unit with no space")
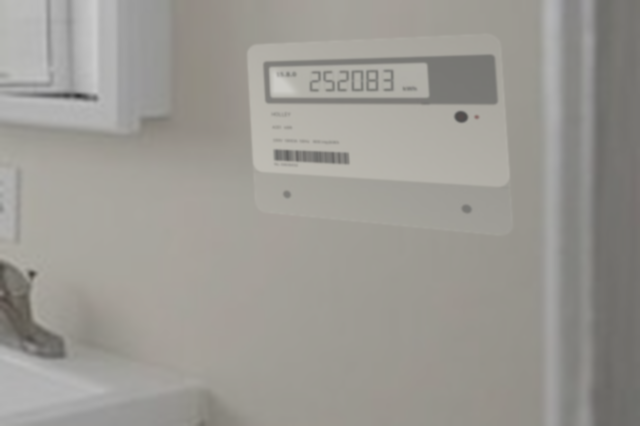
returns 252083,kWh
